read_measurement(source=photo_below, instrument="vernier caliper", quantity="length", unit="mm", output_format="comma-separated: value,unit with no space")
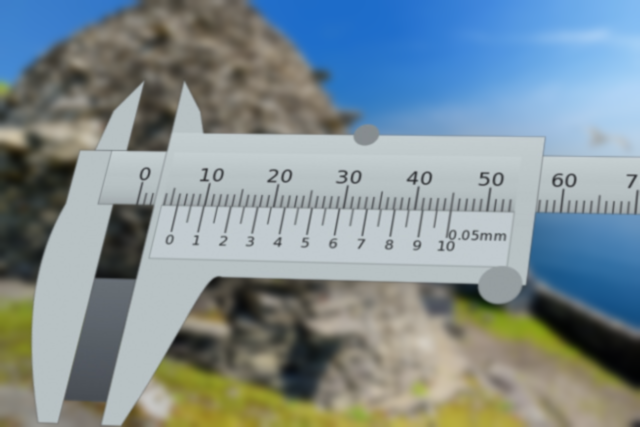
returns 6.0,mm
